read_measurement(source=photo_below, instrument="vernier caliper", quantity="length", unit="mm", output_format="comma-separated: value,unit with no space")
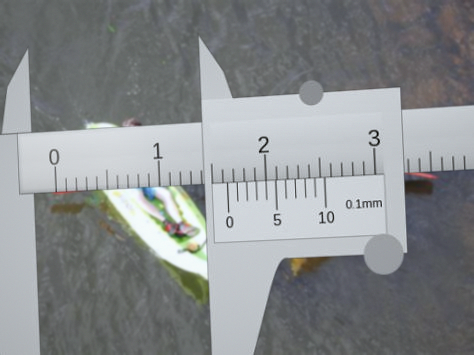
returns 16.4,mm
